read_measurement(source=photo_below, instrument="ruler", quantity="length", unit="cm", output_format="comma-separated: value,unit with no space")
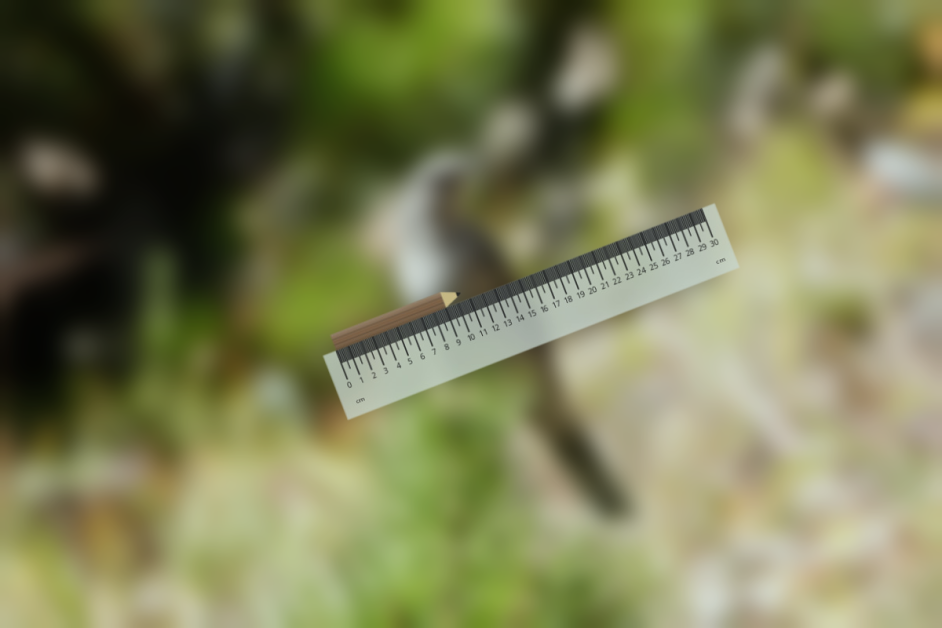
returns 10.5,cm
